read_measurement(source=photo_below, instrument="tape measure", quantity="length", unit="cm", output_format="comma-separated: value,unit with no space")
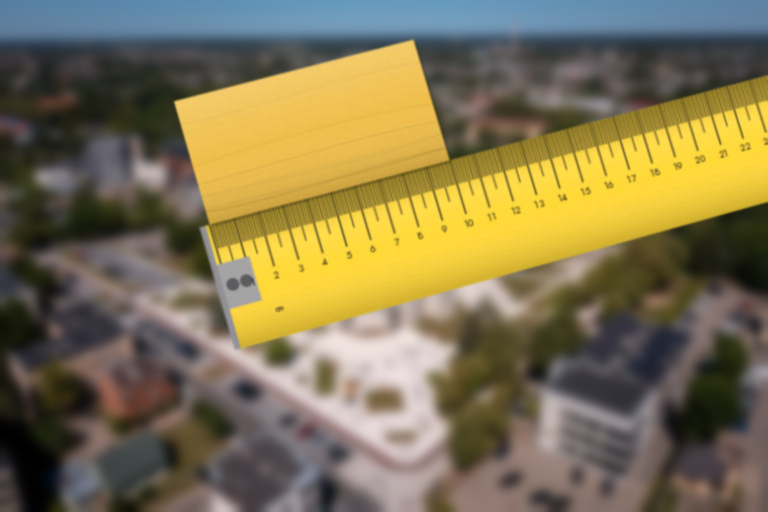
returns 10,cm
